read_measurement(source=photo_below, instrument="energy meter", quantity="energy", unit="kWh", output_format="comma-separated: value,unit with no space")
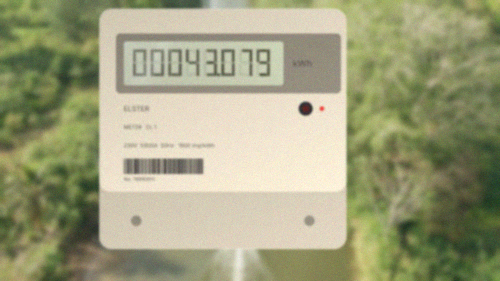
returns 43.079,kWh
